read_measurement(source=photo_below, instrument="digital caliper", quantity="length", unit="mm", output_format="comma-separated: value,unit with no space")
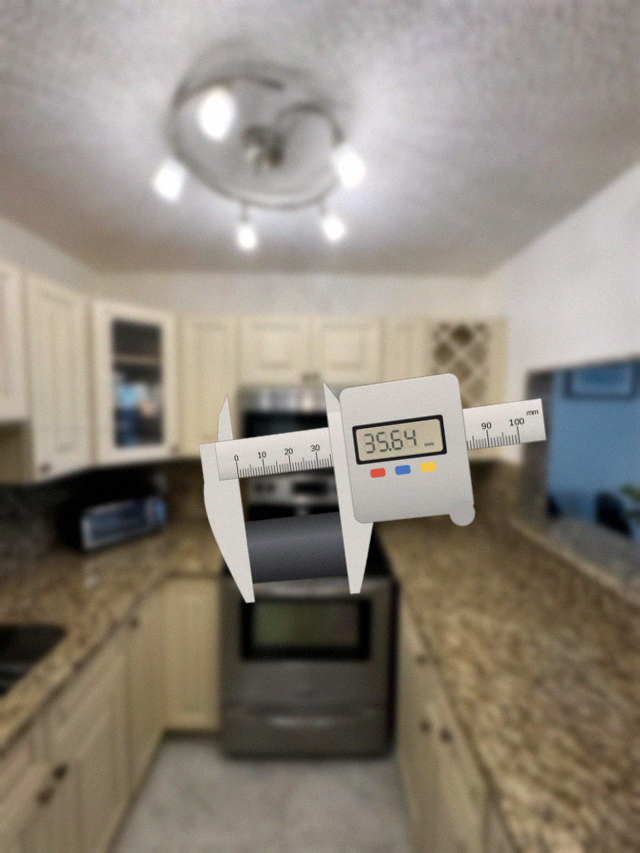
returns 35.64,mm
